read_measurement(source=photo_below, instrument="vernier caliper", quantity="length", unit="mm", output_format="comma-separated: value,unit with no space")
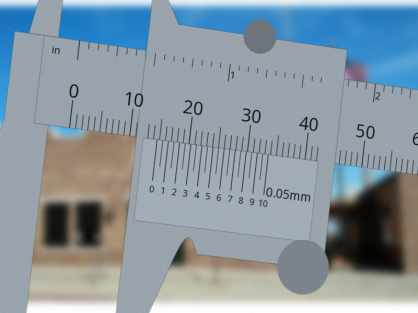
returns 14.6,mm
